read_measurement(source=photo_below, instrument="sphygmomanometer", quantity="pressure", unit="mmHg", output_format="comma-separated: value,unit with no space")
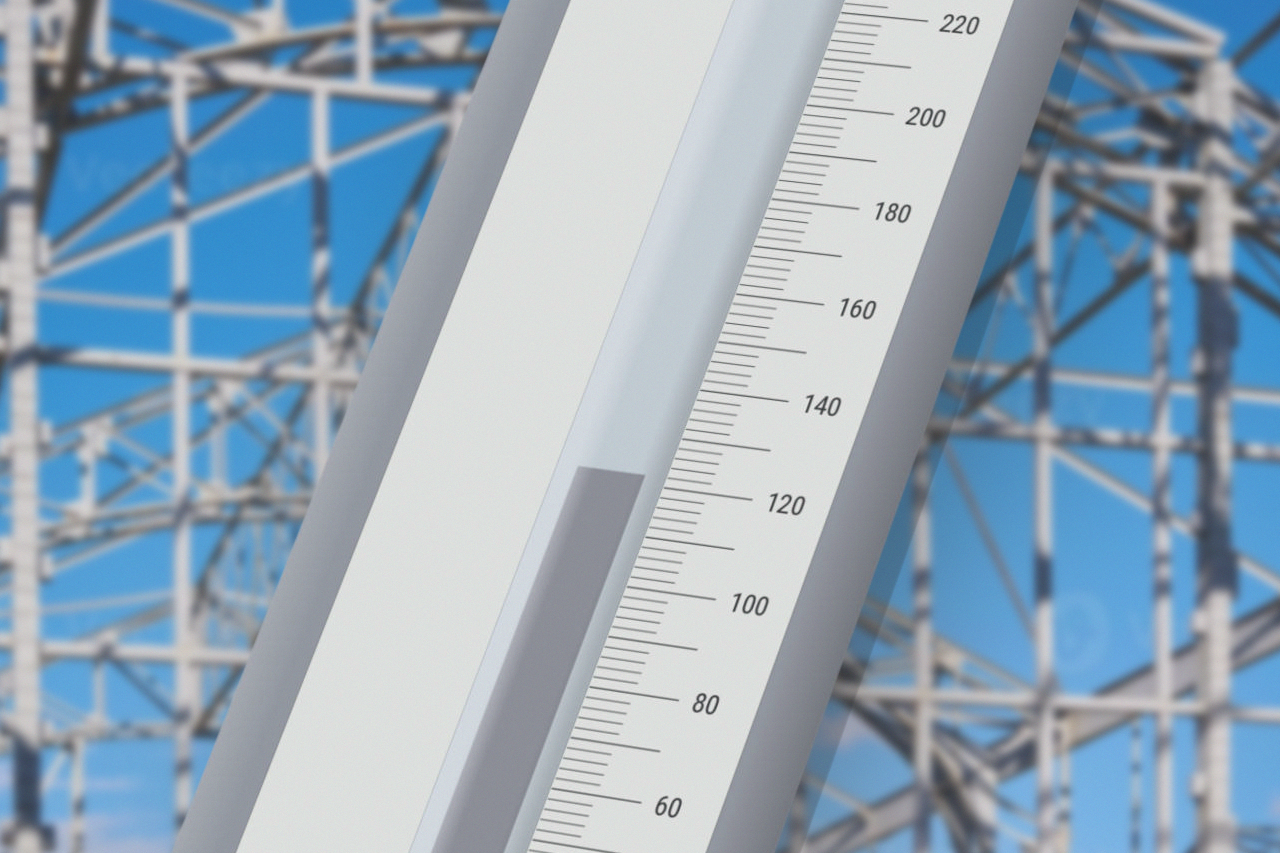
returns 122,mmHg
